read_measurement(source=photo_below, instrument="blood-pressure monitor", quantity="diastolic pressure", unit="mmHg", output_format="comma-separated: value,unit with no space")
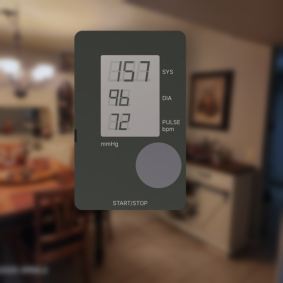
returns 96,mmHg
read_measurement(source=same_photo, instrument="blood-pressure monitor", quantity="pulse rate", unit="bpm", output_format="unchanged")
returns 72,bpm
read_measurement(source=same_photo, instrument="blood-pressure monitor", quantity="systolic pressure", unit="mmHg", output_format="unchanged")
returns 157,mmHg
